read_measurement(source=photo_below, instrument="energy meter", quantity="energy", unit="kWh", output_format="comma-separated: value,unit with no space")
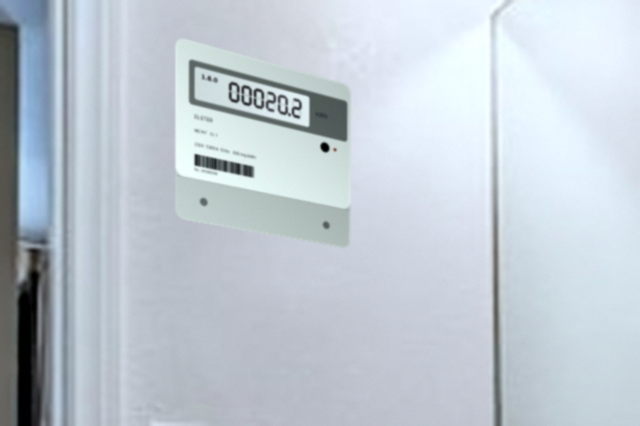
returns 20.2,kWh
